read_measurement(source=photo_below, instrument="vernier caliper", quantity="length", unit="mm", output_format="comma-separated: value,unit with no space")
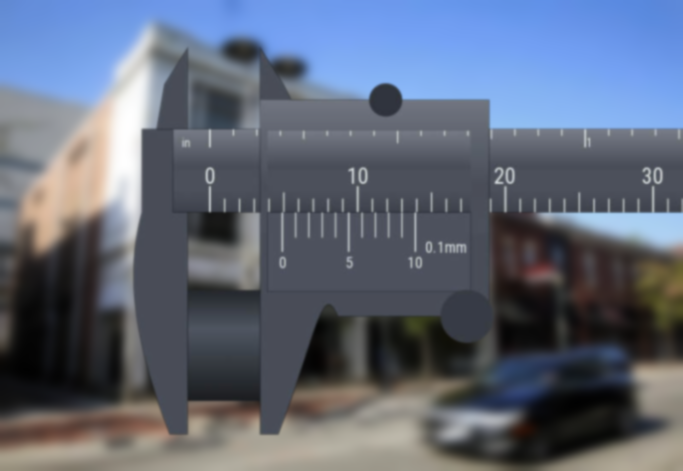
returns 4.9,mm
